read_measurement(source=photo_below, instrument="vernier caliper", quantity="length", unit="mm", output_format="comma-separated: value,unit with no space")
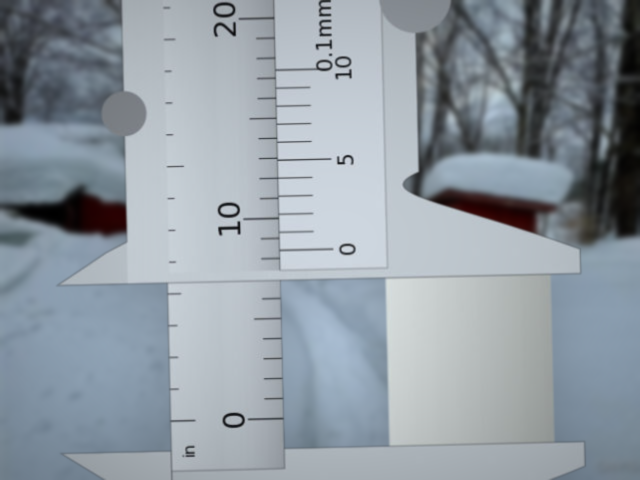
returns 8.4,mm
